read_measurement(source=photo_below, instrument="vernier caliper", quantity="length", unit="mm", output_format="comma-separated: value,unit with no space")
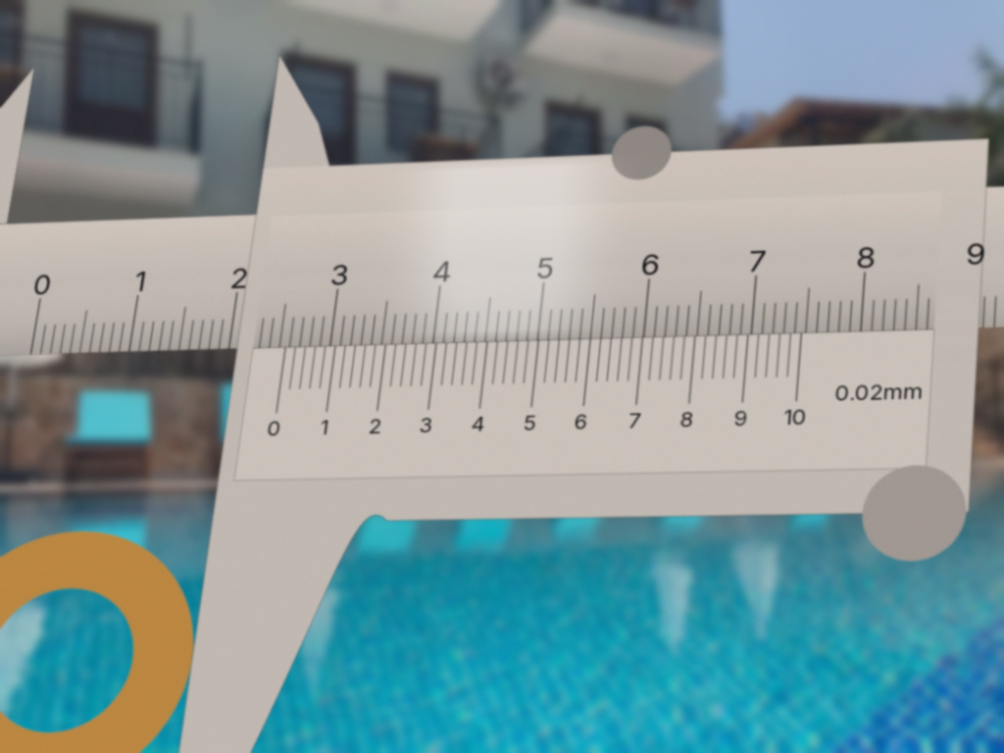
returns 25.6,mm
